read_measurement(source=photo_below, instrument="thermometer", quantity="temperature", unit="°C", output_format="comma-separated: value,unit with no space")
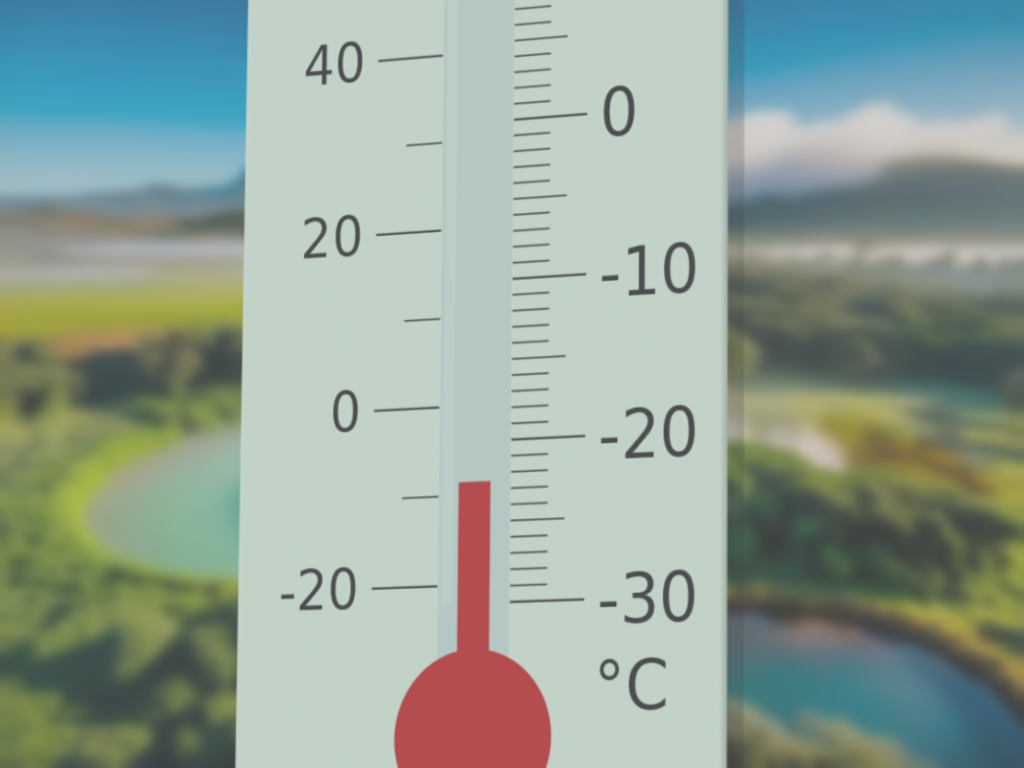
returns -22.5,°C
